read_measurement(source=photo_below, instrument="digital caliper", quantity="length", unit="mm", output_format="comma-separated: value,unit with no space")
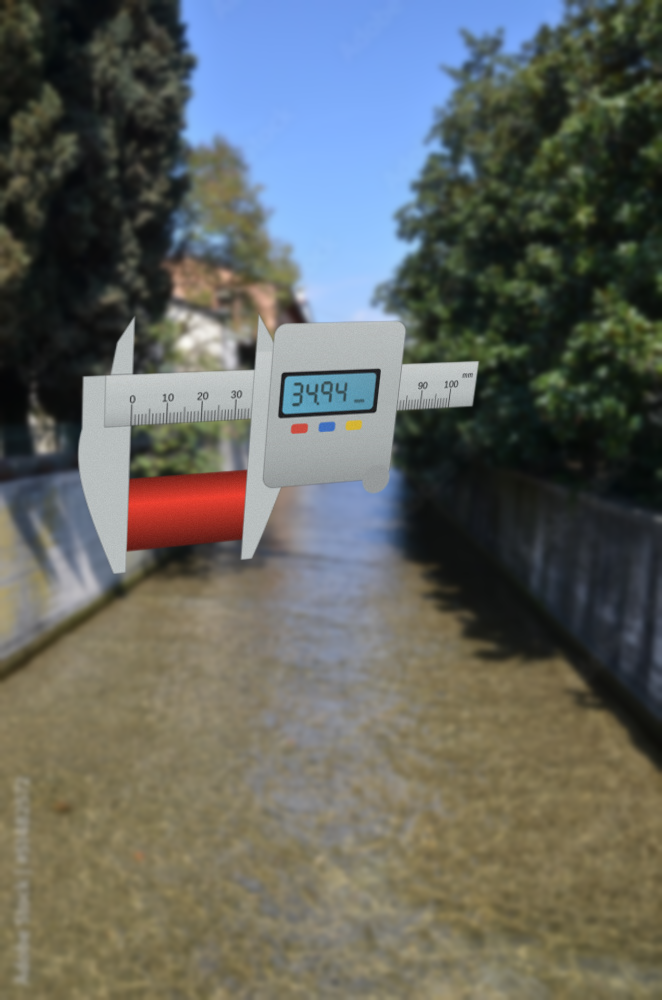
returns 34.94,mm
